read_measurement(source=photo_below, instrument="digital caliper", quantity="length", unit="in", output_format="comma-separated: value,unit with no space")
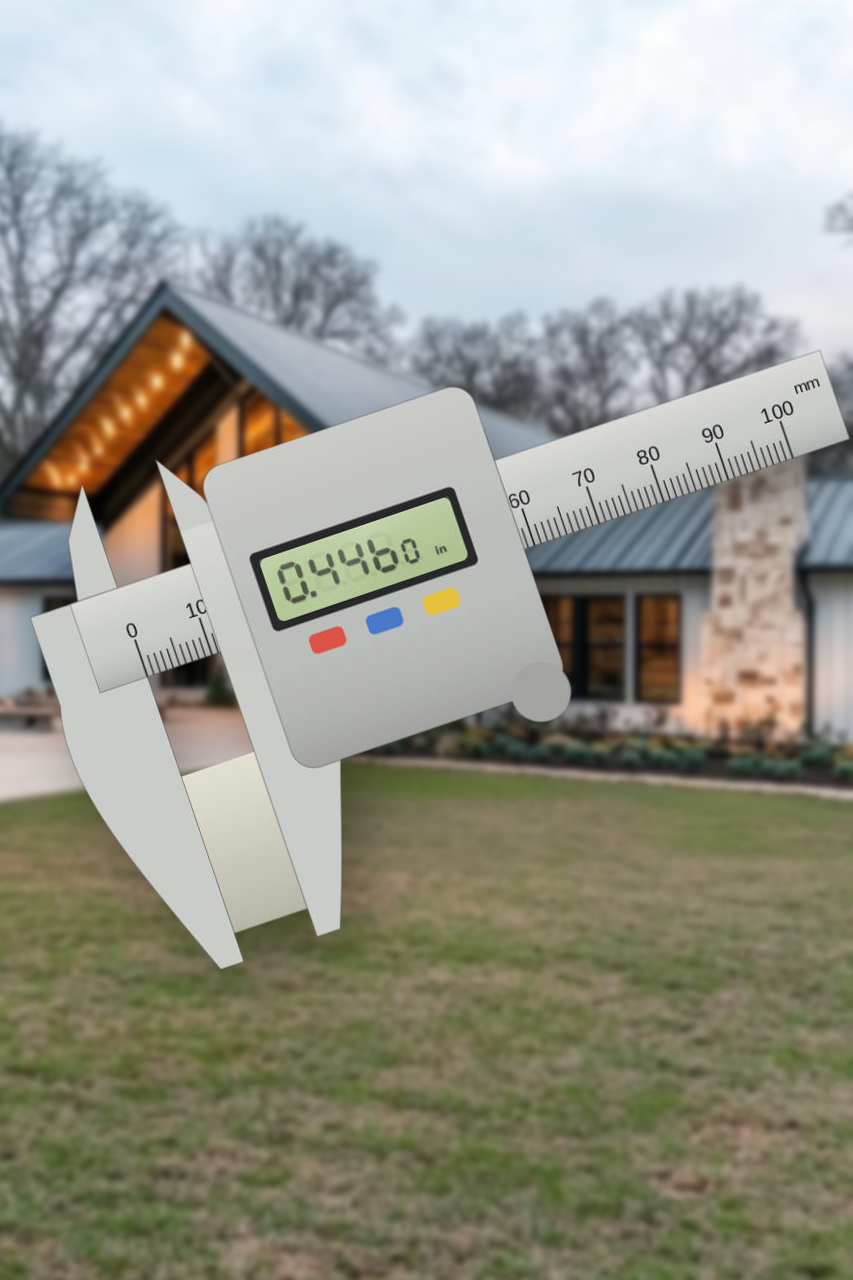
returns 0.4460,in
